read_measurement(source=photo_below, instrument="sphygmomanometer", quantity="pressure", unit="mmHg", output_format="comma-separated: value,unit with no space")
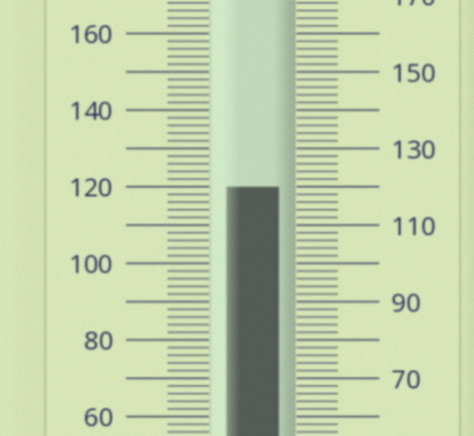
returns 120,mmHg
